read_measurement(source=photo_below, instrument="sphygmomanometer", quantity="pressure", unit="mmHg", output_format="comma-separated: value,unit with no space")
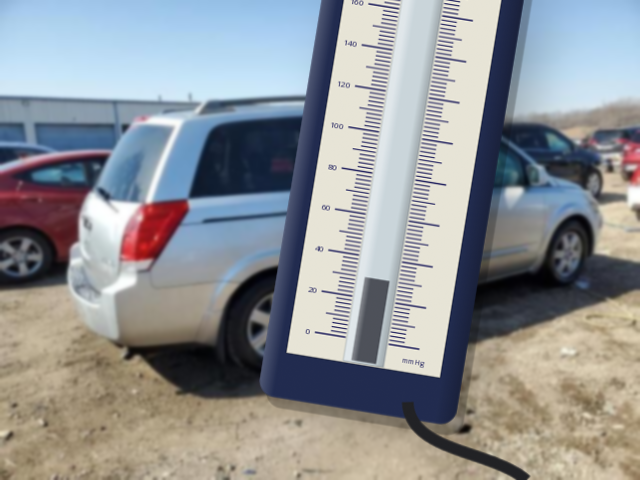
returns 30,mmHg
